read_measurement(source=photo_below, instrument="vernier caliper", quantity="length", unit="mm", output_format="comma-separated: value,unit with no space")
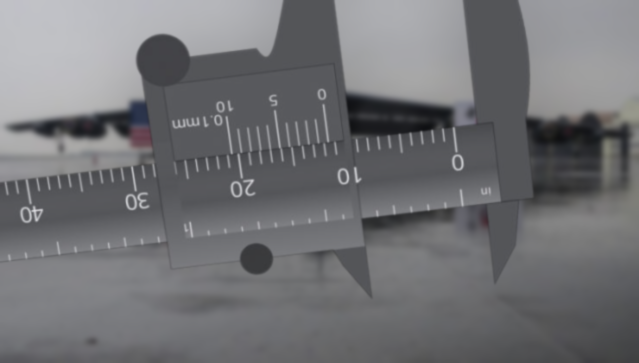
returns 11.6,mm
